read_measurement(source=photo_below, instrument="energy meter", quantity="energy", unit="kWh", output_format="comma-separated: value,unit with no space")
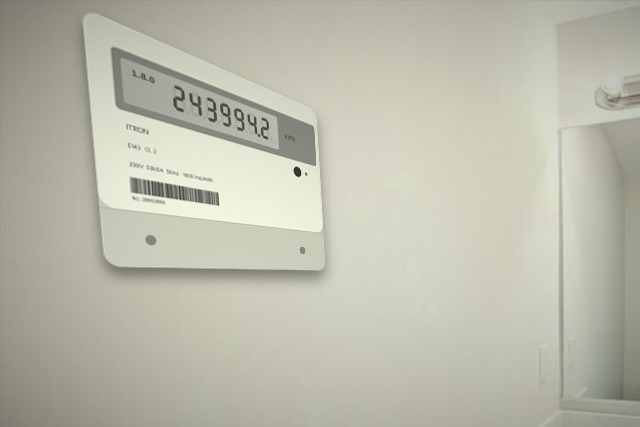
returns 243994.2,kWh
